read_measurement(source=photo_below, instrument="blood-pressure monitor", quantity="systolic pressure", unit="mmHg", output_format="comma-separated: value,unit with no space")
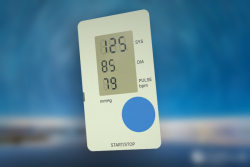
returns 125,mmHg
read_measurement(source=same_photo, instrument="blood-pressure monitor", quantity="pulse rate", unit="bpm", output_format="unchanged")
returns 79,bpm
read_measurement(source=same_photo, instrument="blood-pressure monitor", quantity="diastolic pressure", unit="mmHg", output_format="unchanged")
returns 85,mmHg
